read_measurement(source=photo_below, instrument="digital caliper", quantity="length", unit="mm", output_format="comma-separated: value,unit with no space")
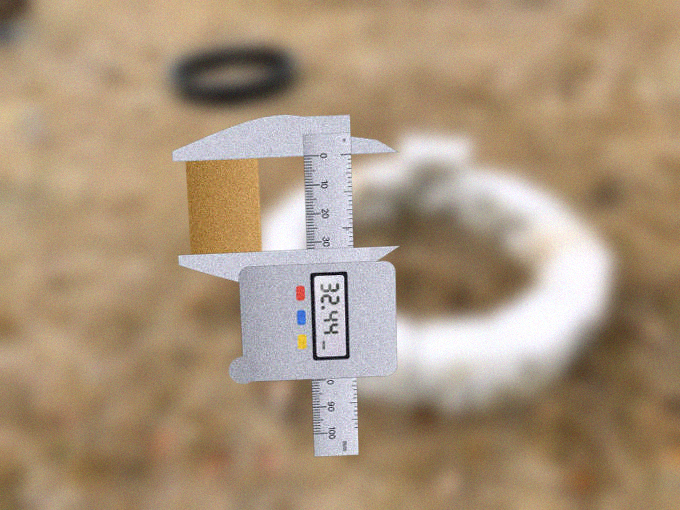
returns 32.44,mm
